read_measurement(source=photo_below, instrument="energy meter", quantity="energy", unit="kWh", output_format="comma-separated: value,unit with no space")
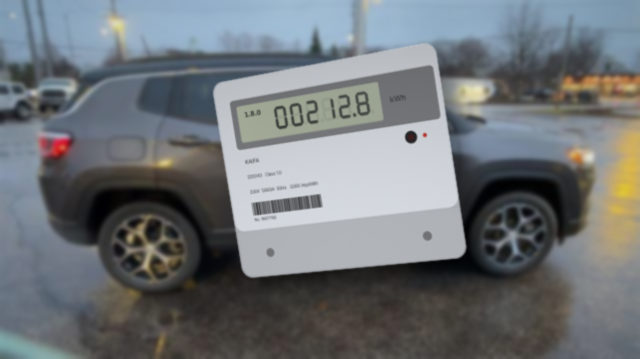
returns 212.8,kWh
